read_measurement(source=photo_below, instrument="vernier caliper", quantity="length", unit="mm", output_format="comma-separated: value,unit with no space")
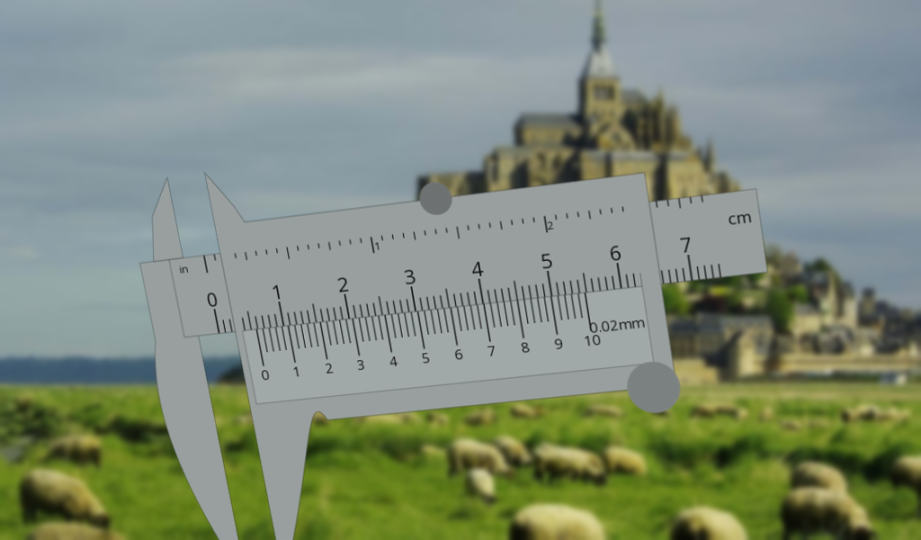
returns 5.8,mm
